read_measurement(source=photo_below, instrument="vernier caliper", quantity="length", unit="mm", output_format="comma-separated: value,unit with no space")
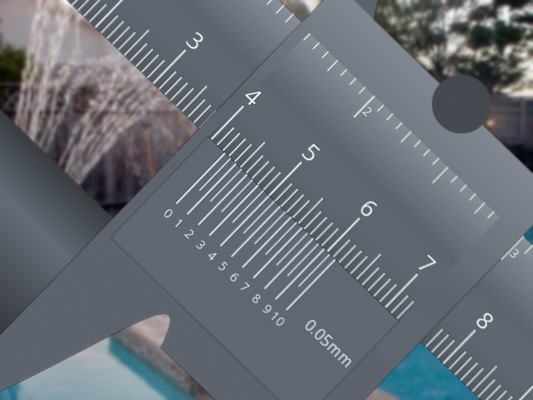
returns 42.4,mm
